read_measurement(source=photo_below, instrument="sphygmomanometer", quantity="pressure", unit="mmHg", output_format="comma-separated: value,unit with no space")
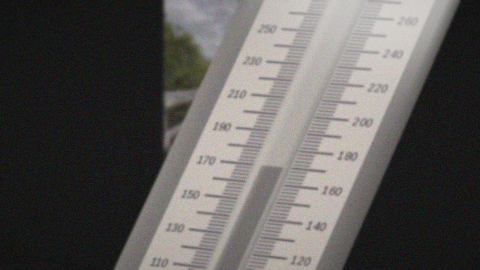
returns 170,mmHg
